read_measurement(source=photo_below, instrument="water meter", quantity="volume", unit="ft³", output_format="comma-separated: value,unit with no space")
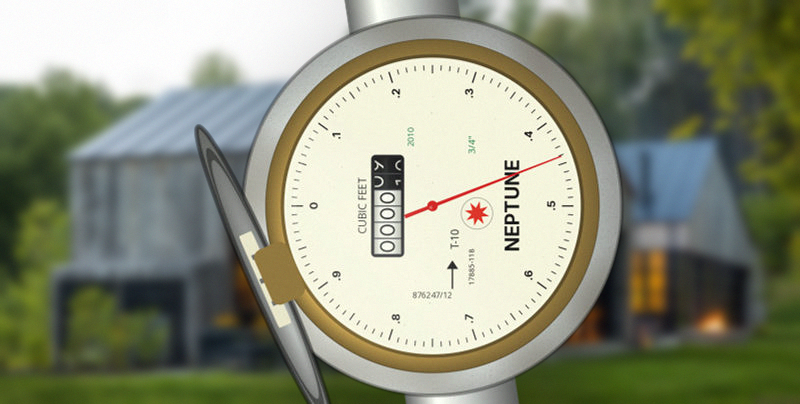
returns 9.44,ft³
